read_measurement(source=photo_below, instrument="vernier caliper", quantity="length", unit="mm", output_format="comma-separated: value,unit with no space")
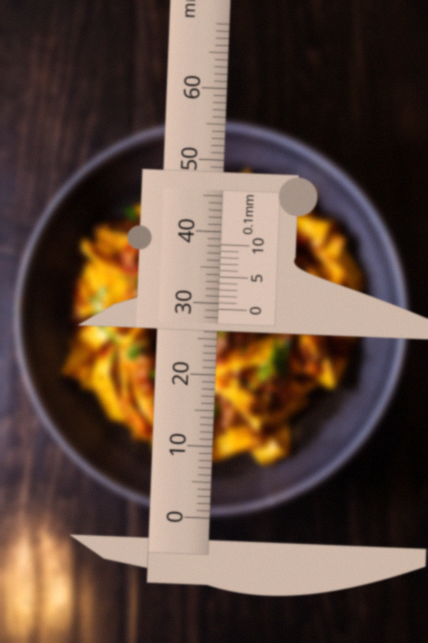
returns 29.2,mm
